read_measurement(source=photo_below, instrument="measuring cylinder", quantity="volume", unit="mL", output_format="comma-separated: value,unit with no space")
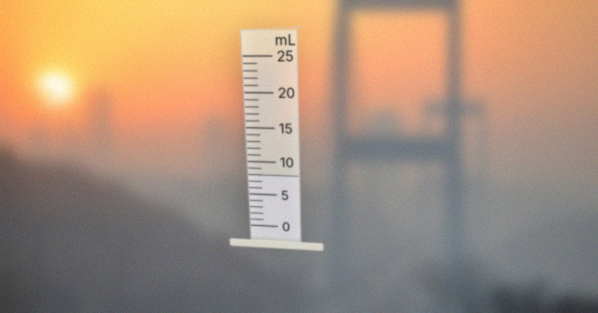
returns 8,mL
